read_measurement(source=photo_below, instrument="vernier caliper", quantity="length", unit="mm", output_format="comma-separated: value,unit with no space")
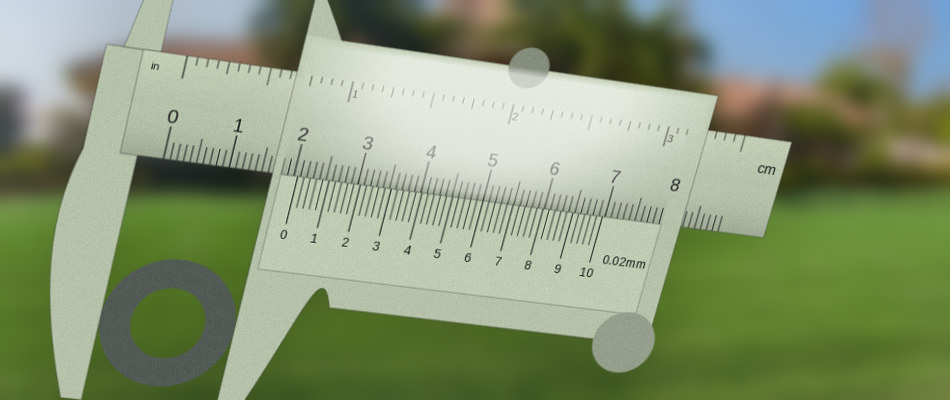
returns 20.6,mm
